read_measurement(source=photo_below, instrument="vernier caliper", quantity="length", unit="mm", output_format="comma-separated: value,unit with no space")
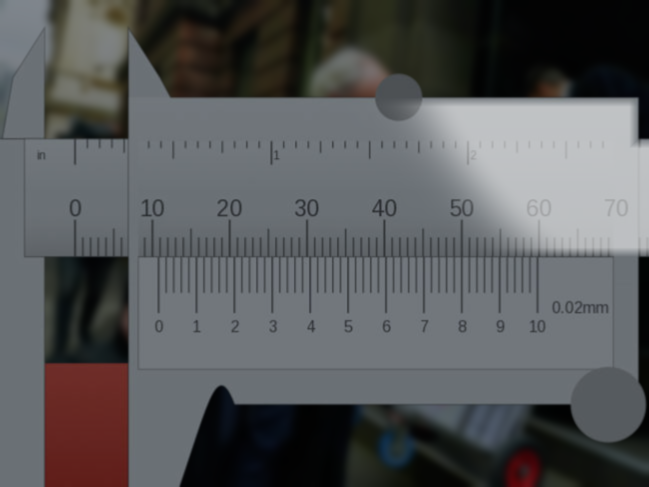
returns 10.8,mm
